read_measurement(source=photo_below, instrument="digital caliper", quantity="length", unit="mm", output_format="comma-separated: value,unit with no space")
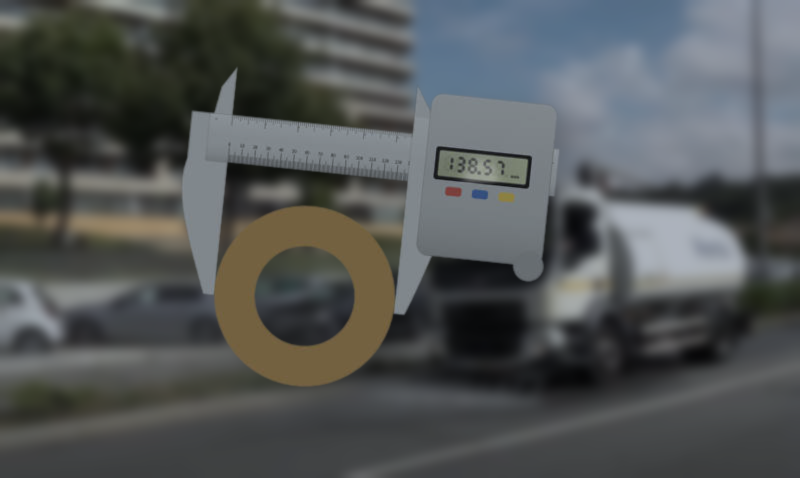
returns 138.57,mm
